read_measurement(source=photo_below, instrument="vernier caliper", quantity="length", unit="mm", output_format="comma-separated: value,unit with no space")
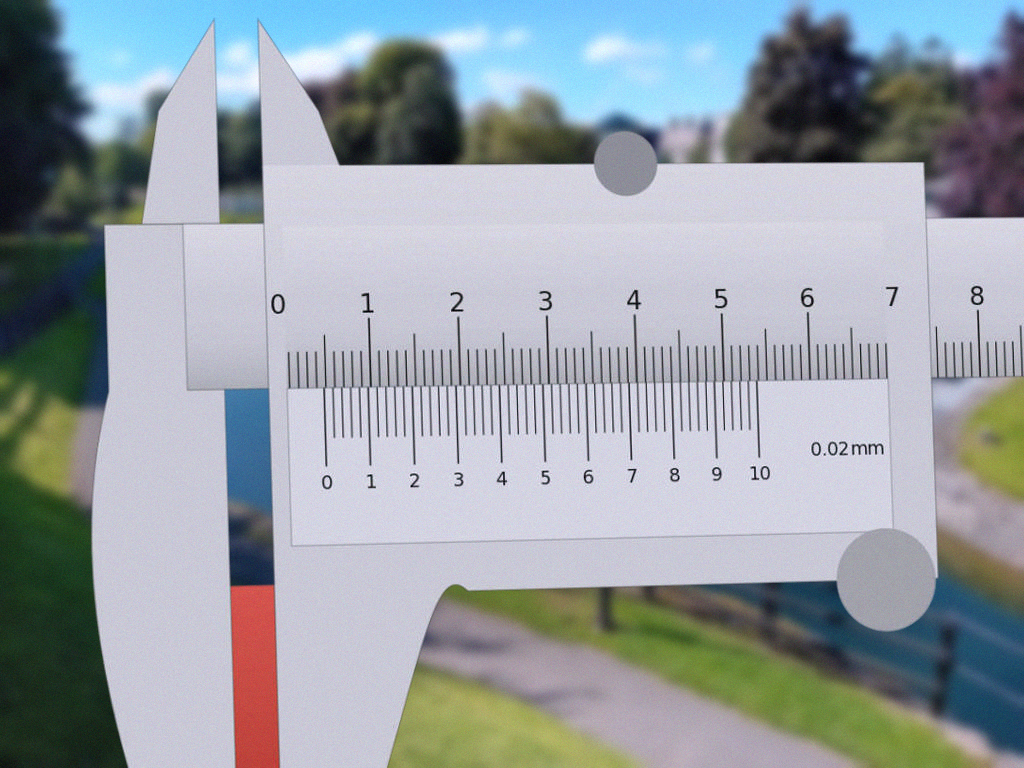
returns 4.8,mm
